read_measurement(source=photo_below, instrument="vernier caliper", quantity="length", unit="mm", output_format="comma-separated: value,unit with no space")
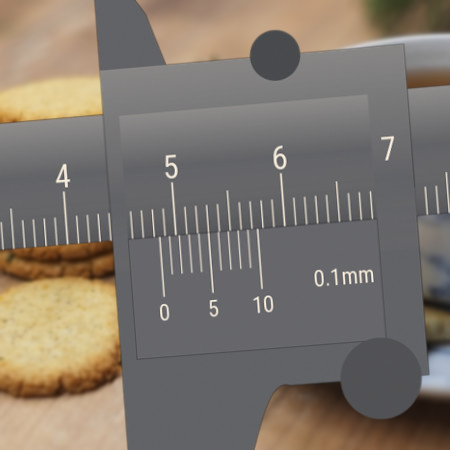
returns 48.5,mm
